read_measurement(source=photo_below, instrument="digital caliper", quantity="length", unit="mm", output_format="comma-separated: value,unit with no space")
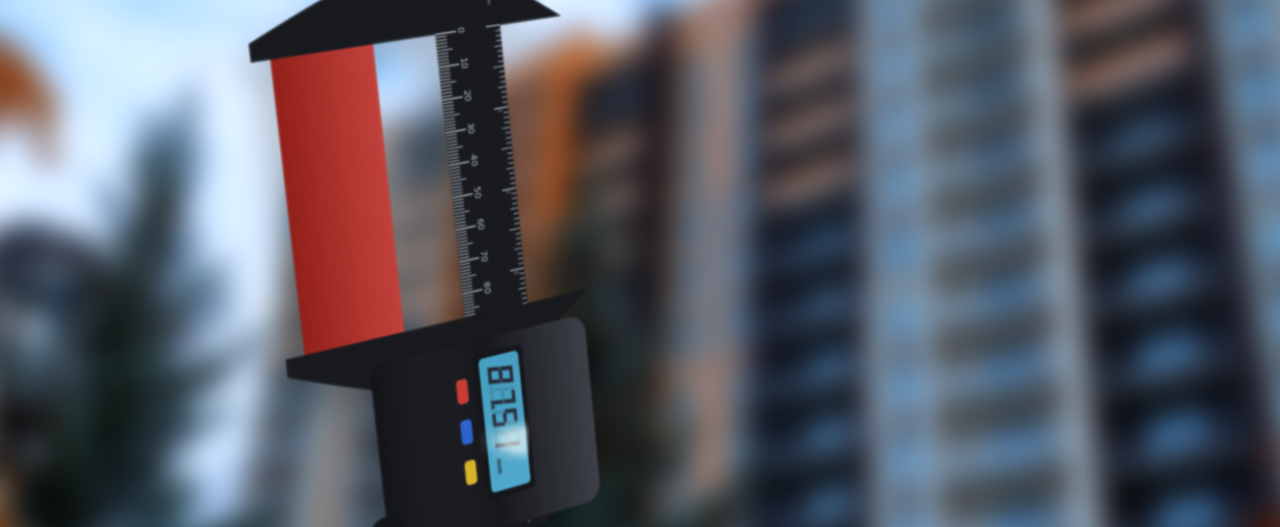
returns 87.51,mm
